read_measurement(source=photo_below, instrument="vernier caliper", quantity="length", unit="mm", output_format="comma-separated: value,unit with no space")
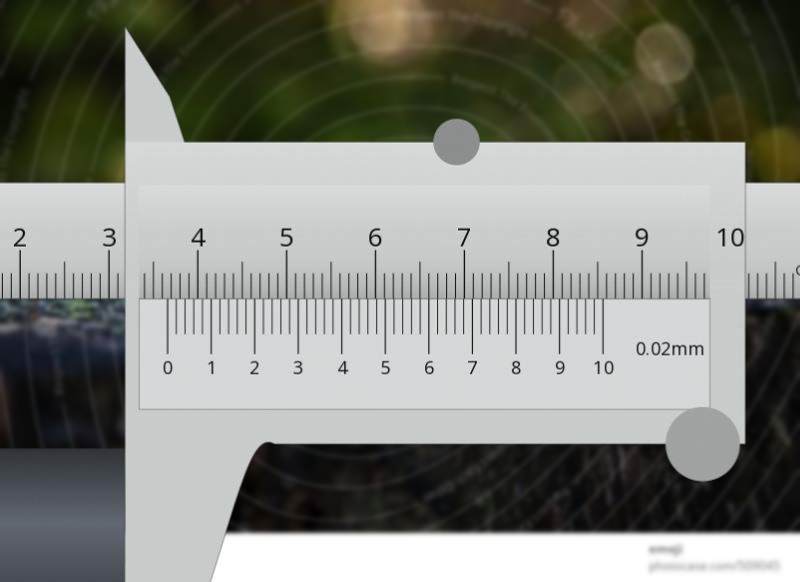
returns 36.6,mm
